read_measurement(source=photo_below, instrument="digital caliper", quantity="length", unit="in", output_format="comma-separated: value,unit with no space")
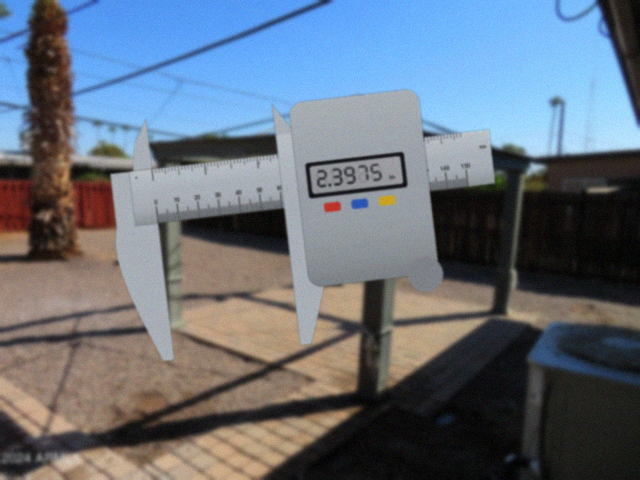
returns 2.3975,in
